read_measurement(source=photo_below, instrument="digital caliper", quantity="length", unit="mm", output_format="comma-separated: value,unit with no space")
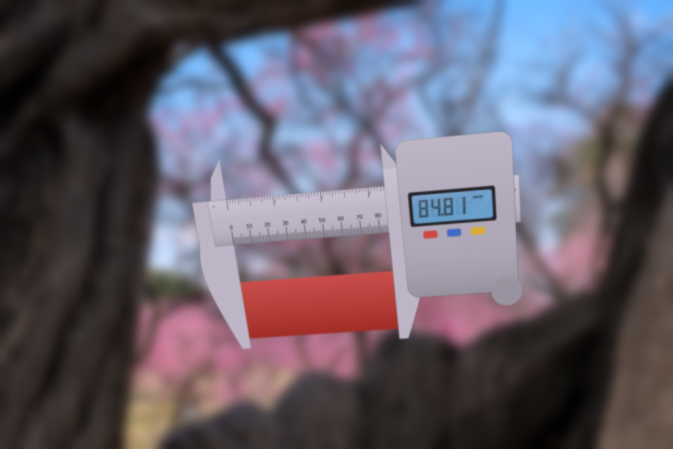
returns 84.81,mm
